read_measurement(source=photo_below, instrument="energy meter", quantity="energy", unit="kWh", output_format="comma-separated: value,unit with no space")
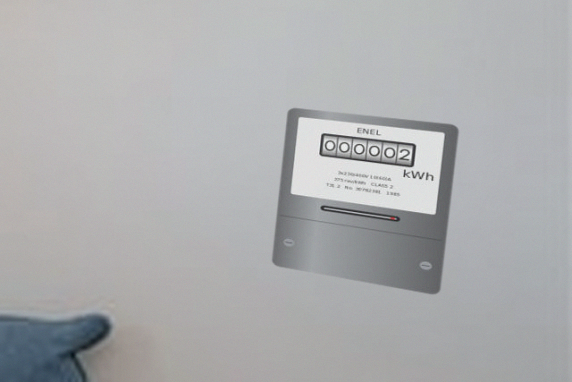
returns 2,kWh
